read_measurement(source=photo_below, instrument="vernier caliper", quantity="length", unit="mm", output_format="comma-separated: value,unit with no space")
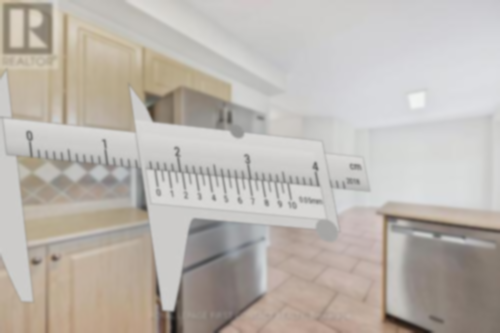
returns 16.5,mm
